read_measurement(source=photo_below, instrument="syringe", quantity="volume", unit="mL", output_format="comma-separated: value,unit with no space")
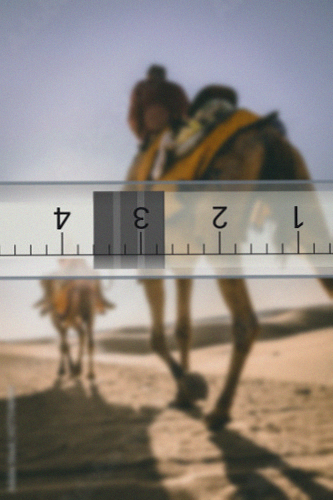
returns 2.7,mL
